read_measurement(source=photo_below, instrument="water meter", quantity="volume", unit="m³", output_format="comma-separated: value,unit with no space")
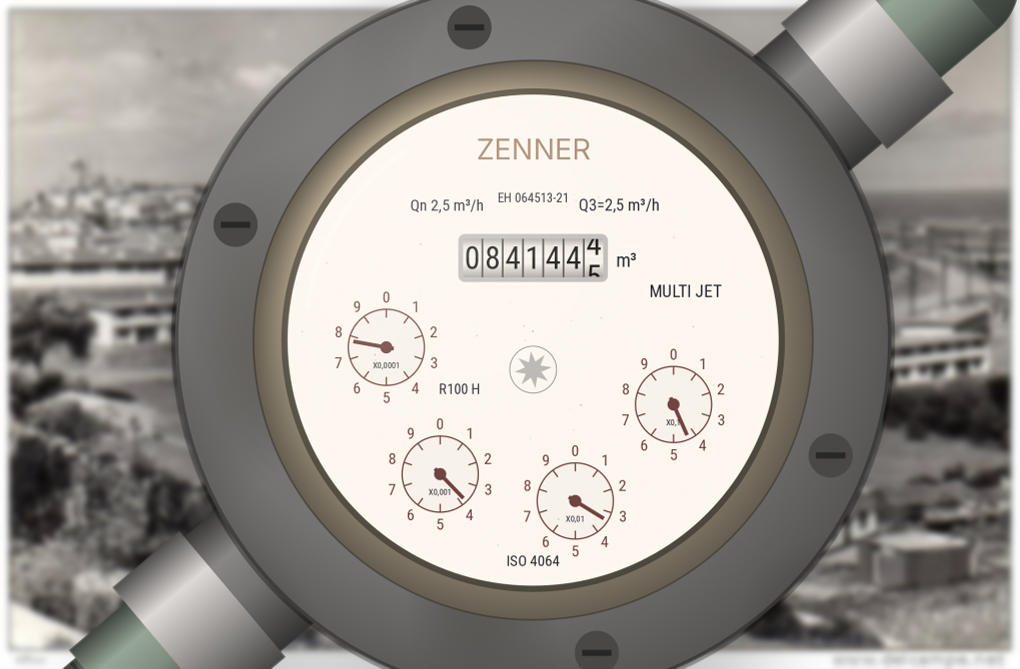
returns 841444.4337,m³
